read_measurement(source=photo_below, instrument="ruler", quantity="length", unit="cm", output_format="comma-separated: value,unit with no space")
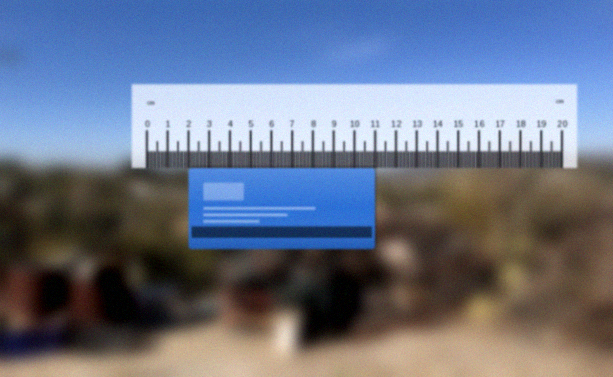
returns 9,cm
